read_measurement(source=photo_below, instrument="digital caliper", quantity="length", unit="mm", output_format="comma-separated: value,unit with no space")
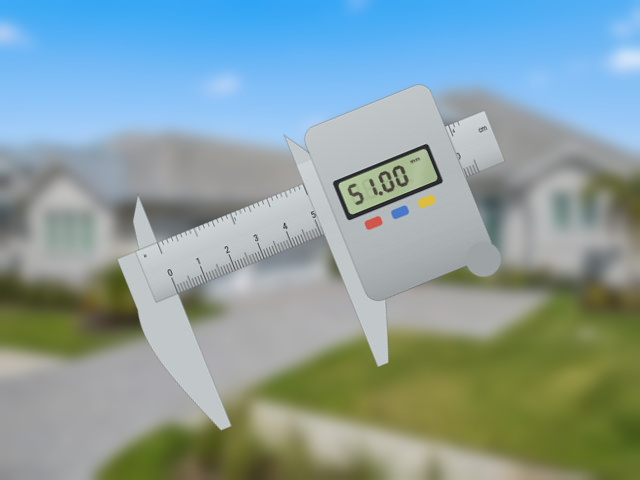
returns 51.00,mm
